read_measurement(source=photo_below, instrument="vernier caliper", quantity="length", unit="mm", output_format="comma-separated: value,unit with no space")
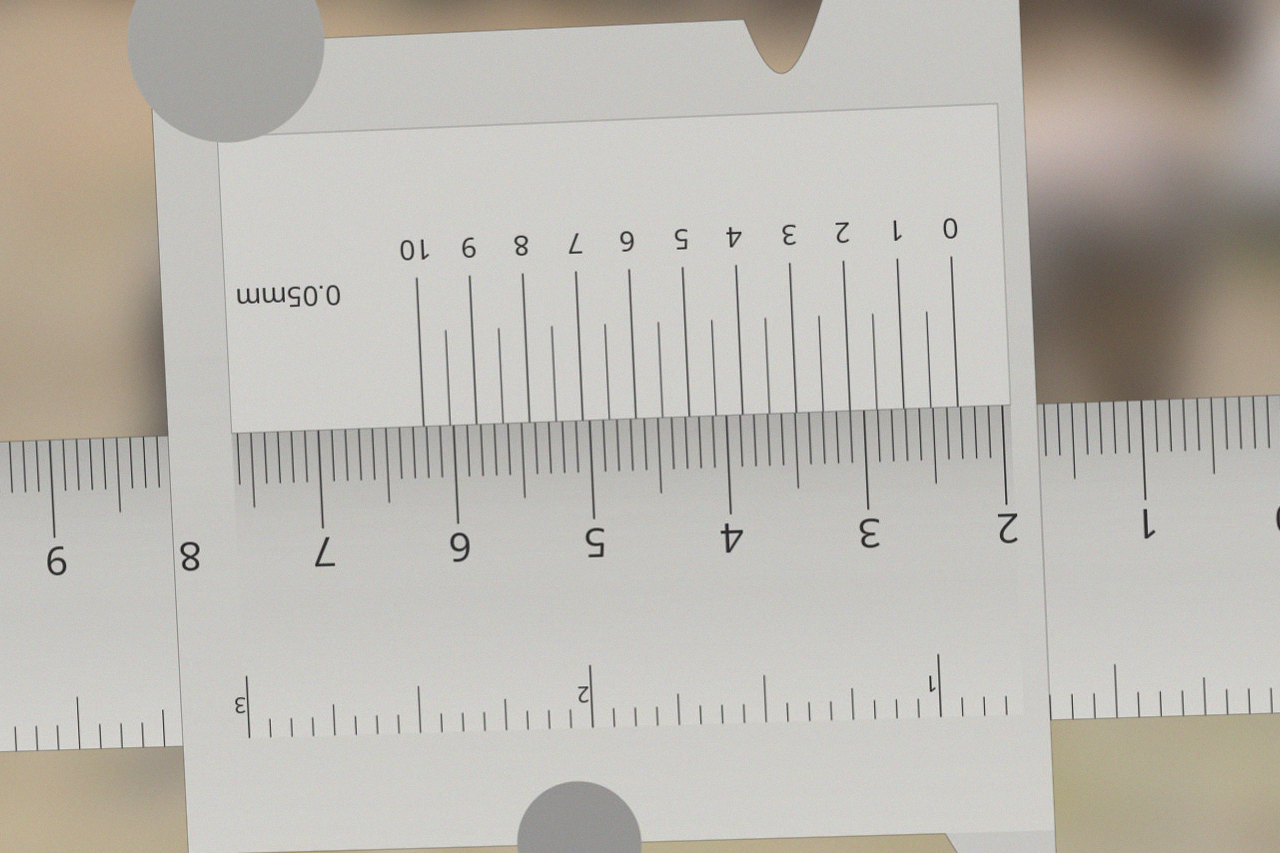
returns 23.2,mm
